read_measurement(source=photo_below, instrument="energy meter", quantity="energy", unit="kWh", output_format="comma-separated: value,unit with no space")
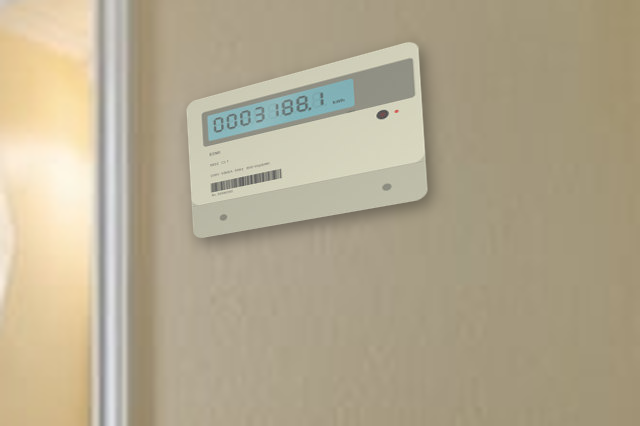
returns 3188.1,kWh
